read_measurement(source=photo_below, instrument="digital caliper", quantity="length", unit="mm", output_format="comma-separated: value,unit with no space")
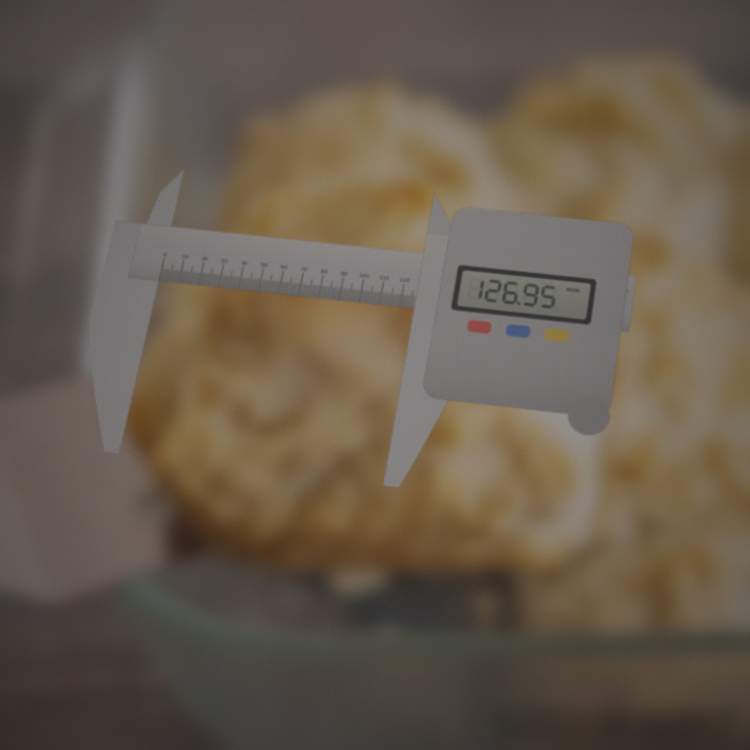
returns 126.95,mm
